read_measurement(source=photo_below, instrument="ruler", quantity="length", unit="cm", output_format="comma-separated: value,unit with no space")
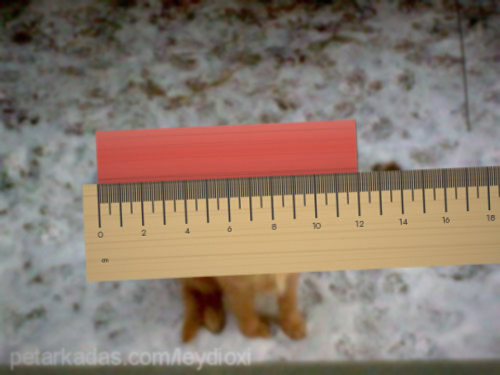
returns 12,cm
